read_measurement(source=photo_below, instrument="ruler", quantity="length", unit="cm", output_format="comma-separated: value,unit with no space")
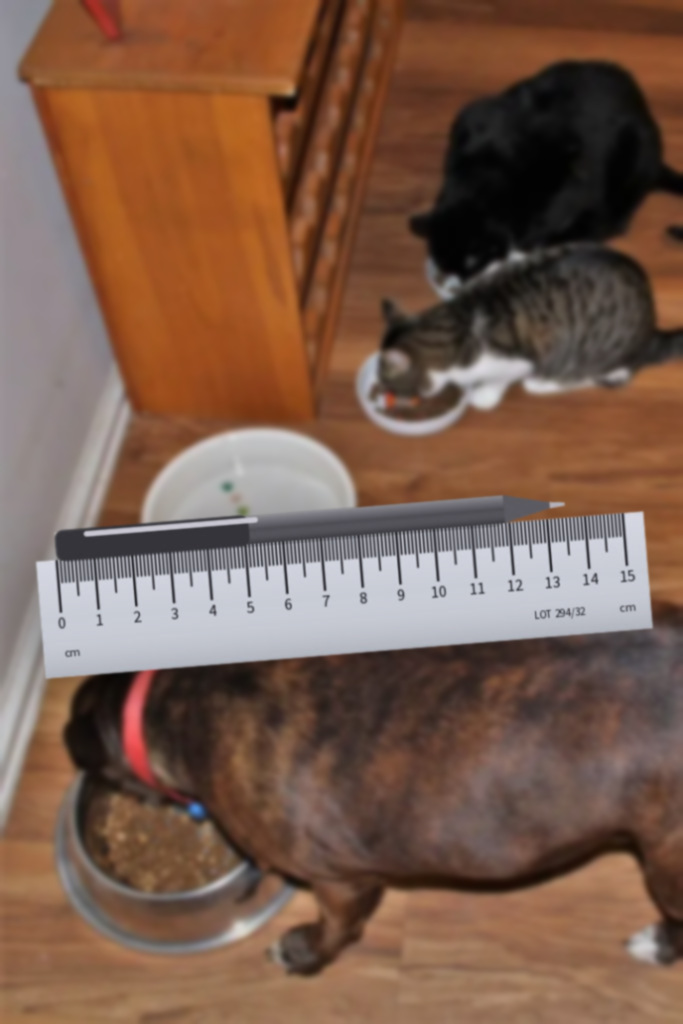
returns 13.5,cm
